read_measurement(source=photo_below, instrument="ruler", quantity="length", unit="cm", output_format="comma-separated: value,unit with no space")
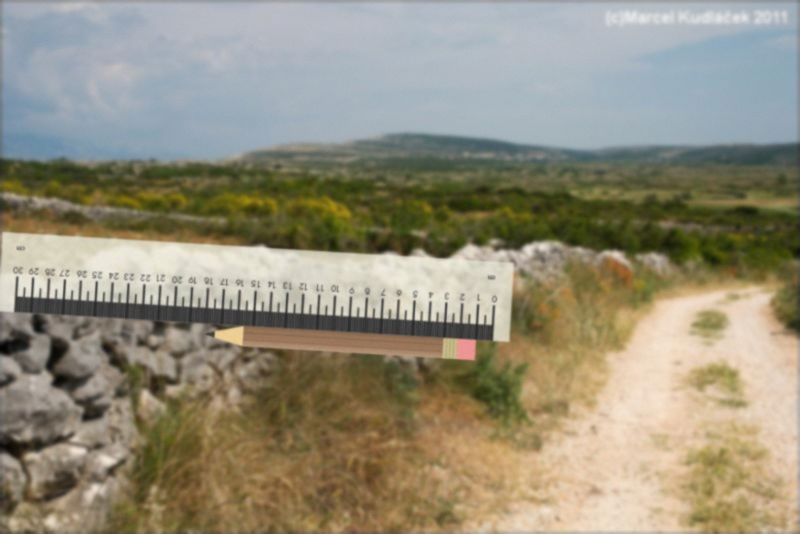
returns 17,cm
